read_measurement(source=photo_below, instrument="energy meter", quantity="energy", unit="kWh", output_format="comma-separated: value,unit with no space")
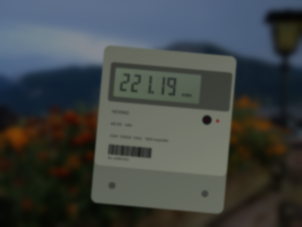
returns 221.19,kWh
